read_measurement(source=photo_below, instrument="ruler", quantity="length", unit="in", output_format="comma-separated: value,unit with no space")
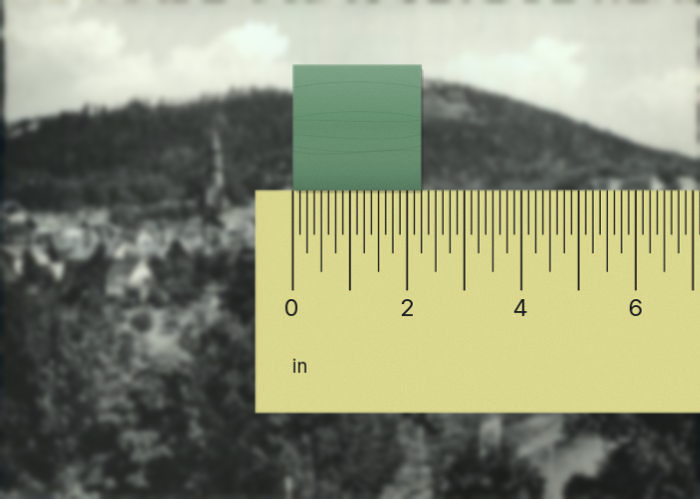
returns 2.25,in
